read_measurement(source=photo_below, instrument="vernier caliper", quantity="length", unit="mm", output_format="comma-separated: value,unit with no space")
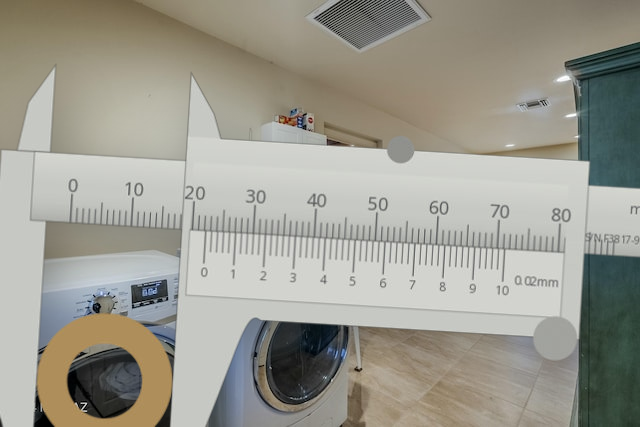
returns 22.2,mm
